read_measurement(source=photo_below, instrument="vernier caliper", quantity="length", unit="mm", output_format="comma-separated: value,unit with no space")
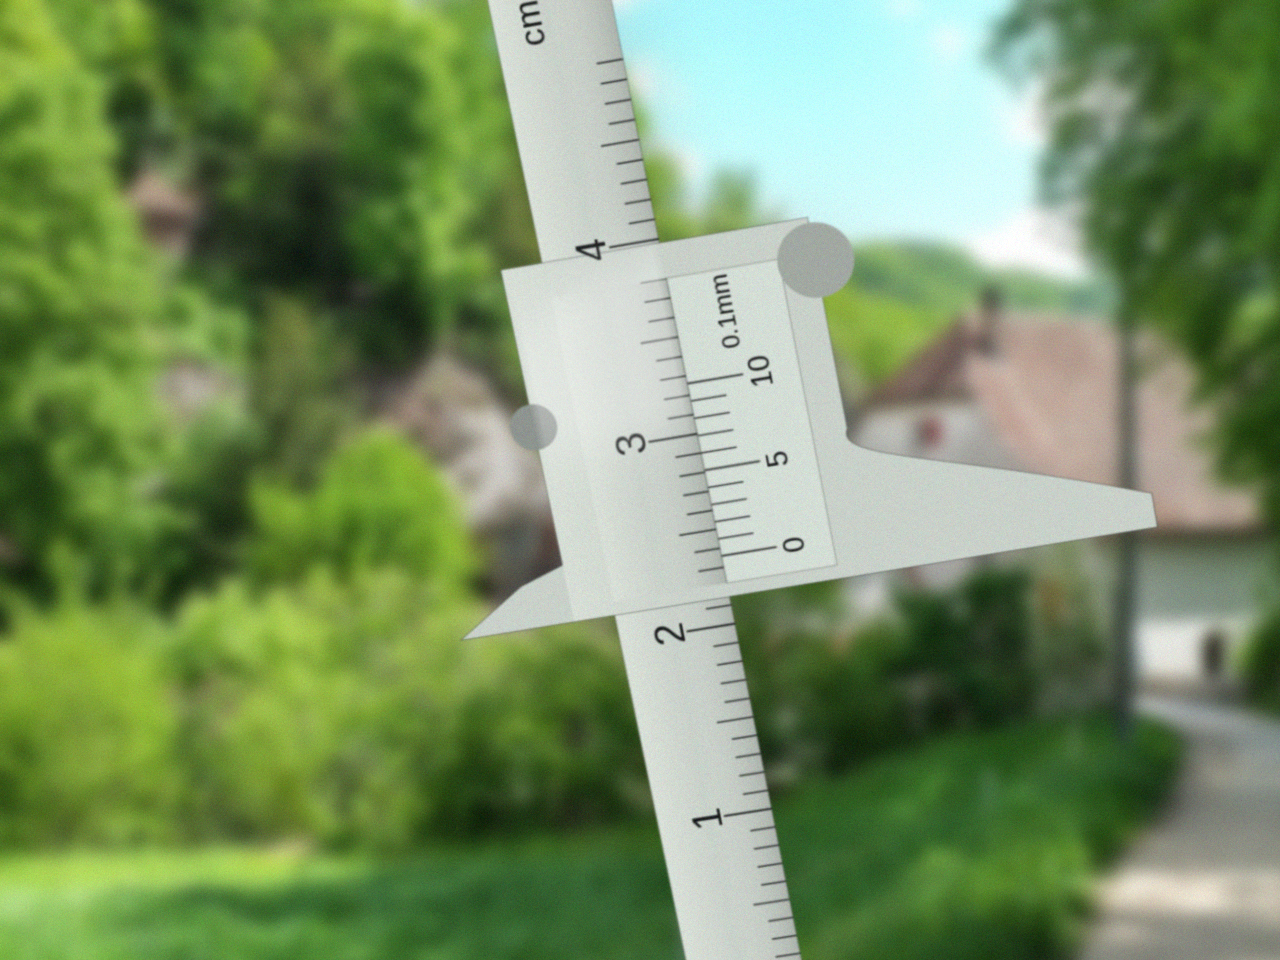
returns 23.6,mm
